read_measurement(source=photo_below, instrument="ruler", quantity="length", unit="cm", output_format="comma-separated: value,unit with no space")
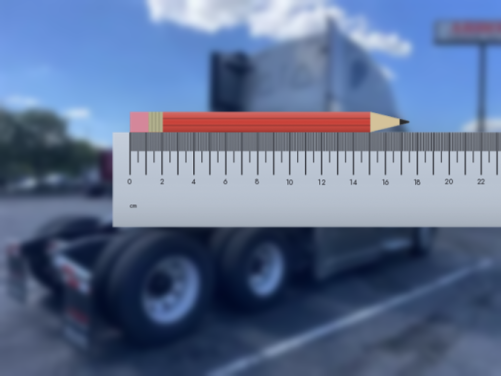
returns 17.5,cm
